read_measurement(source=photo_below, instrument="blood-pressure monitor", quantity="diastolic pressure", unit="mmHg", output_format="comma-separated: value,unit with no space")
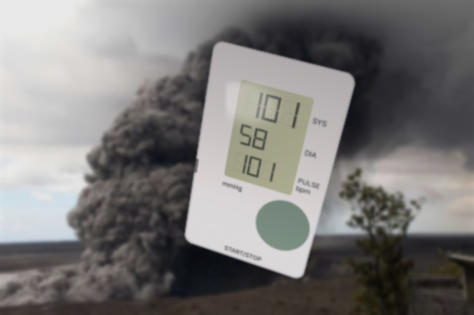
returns 58,mmHg
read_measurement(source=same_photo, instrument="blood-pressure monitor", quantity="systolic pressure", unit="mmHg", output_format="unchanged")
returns 101,mmHg
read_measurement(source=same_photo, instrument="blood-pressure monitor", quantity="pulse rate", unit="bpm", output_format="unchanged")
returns 101,bpm
